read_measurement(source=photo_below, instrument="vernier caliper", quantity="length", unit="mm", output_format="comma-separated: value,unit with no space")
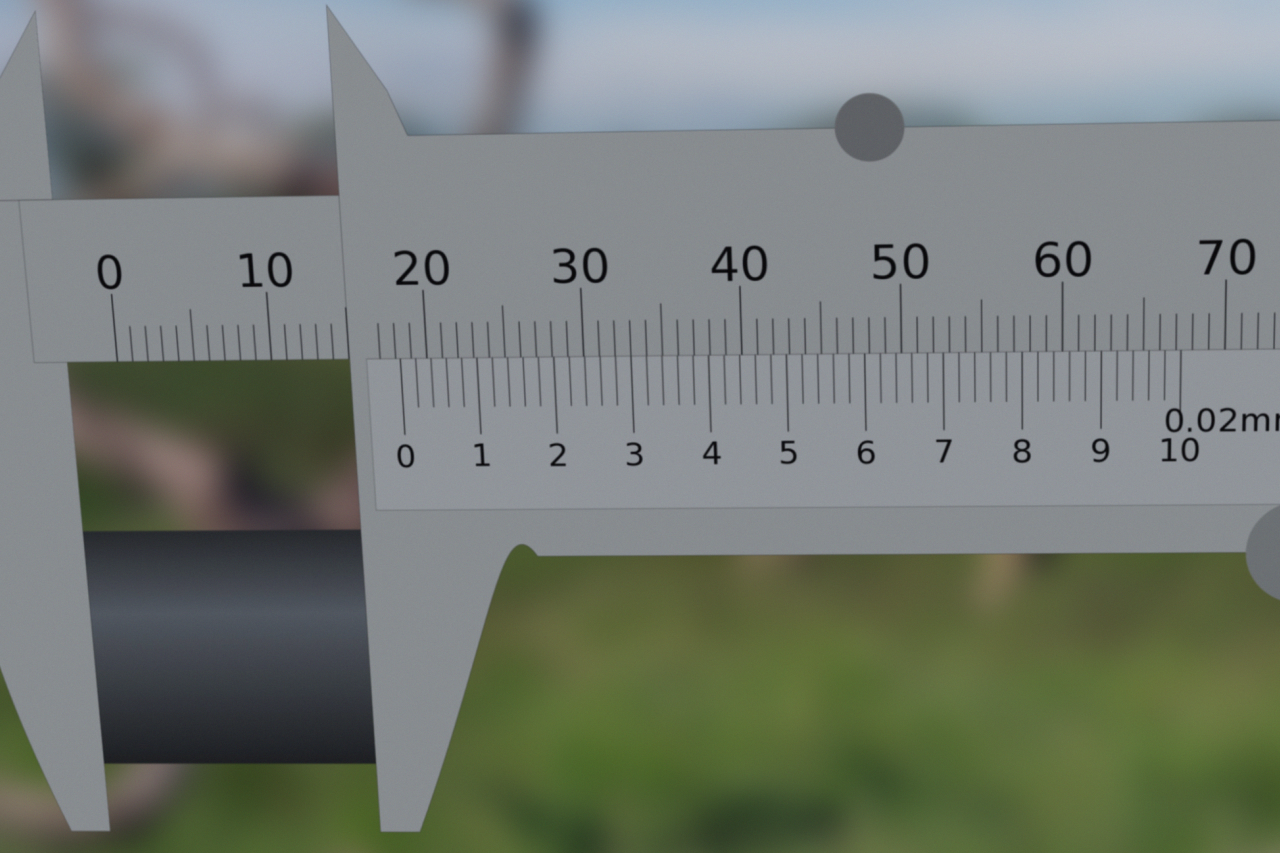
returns 18.3,mm
